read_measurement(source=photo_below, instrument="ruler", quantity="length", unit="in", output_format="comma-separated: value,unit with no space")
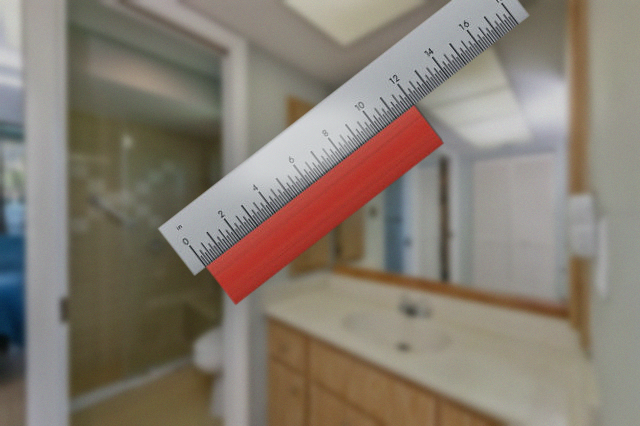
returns 12,in
